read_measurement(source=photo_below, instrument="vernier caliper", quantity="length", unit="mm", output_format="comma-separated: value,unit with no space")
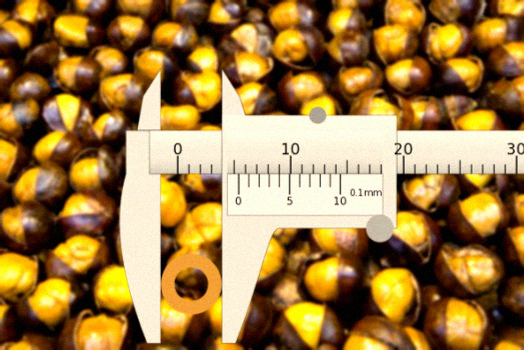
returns 5.4,mm
